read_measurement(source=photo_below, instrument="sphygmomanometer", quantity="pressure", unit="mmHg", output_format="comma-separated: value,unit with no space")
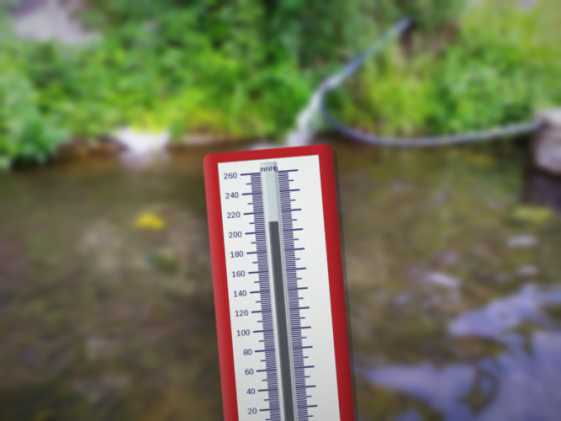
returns 210,mmHg
